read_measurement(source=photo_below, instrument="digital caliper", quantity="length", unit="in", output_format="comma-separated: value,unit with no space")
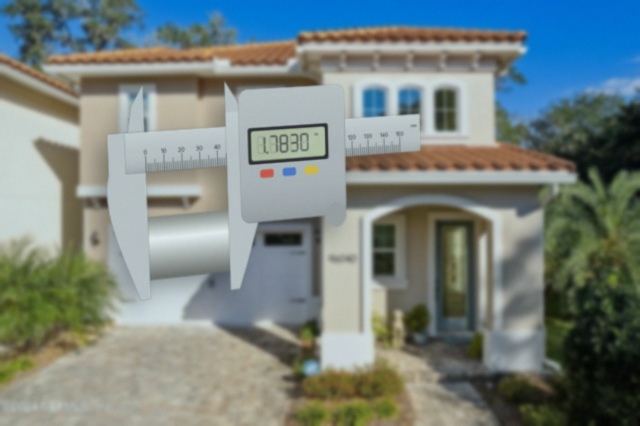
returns 1.7830,in
